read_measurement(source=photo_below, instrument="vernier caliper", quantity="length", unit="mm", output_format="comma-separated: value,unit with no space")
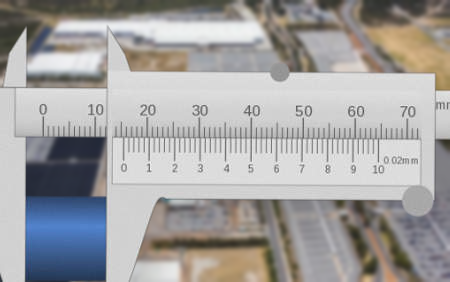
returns 15.5,mm
